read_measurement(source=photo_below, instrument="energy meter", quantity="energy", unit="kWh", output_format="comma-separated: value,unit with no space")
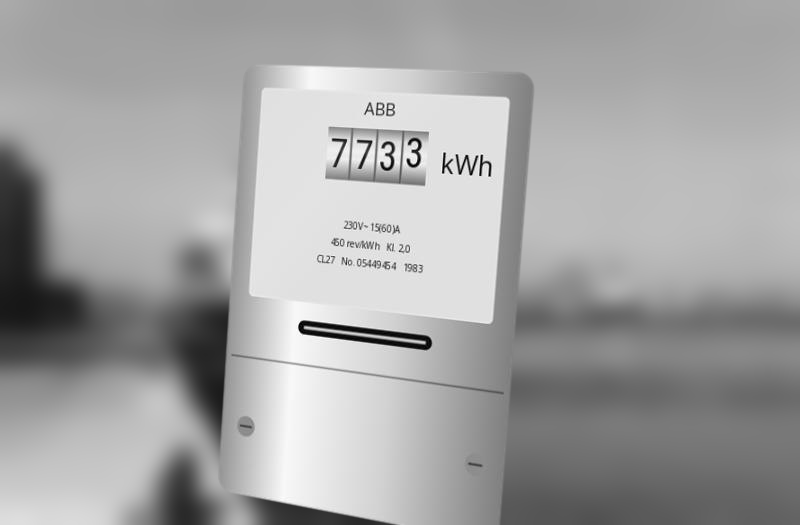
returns 7733,kWh
